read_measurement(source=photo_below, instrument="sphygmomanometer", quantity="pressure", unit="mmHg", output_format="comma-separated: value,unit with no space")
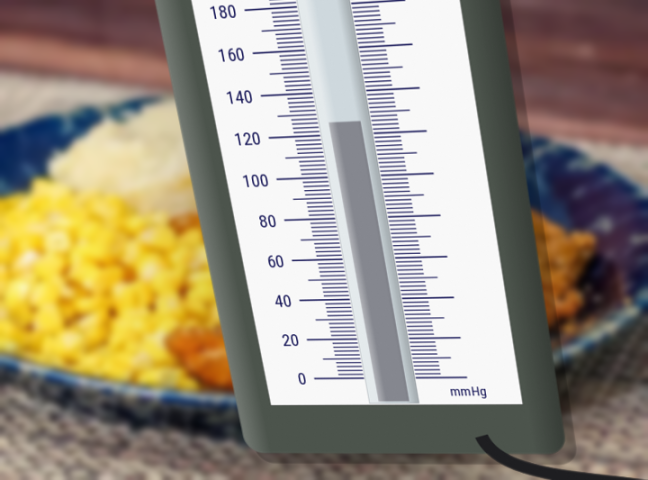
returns 126,mmHg
